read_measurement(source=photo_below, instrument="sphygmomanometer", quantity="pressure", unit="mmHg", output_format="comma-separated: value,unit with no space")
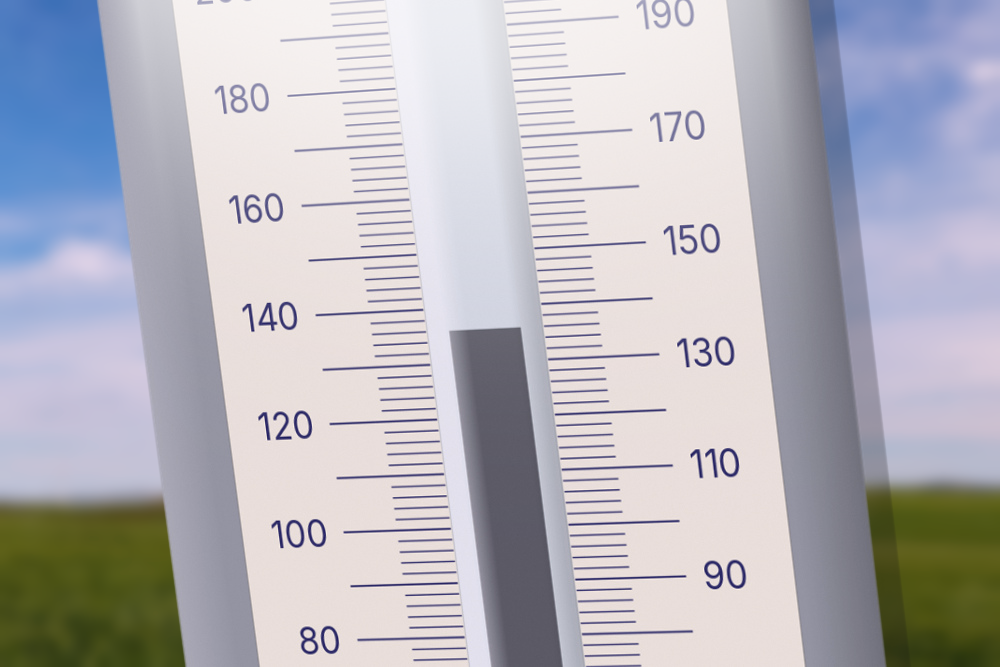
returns 136,mmHg
